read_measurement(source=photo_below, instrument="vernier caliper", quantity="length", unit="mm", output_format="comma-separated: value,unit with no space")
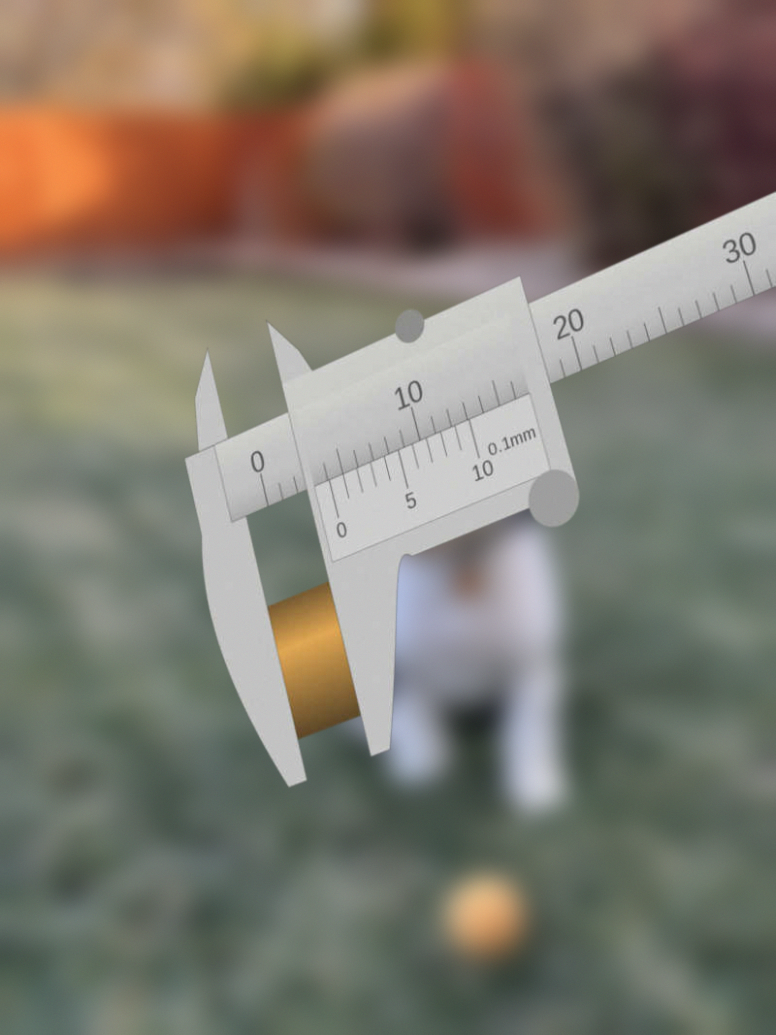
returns 4.1,mm
